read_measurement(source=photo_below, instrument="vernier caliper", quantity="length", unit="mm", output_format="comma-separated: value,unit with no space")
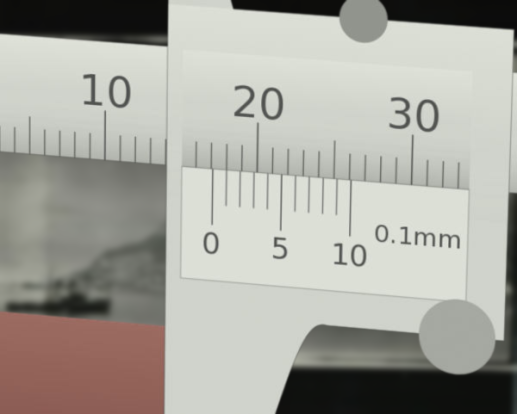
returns 17.1,mm
